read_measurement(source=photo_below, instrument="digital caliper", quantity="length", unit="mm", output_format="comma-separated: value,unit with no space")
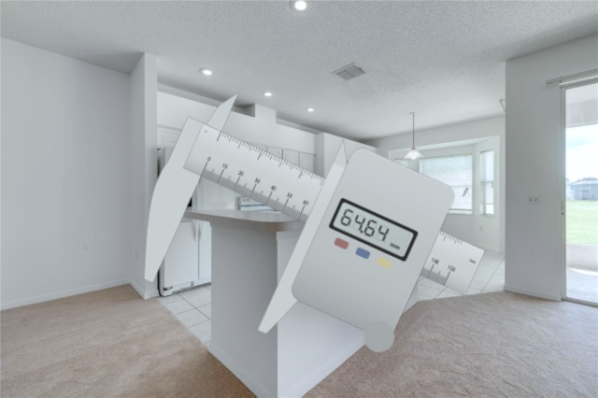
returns 64.64,mm
